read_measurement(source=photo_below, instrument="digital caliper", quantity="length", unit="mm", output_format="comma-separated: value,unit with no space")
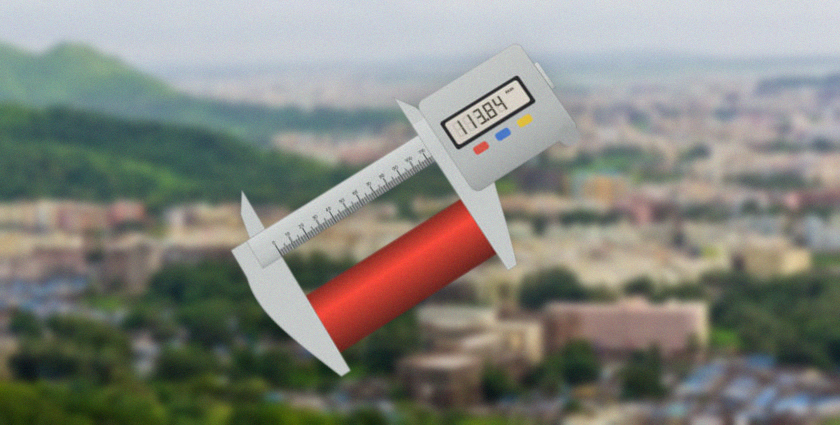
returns 113.84,mm
